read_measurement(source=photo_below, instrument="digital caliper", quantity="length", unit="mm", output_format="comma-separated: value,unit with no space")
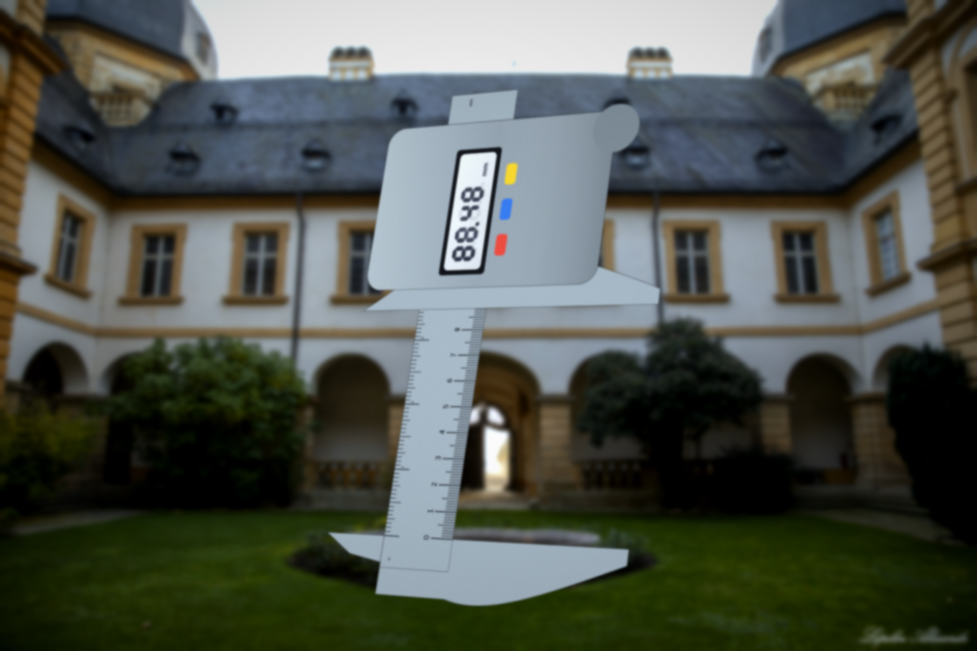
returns 88.48,mm
